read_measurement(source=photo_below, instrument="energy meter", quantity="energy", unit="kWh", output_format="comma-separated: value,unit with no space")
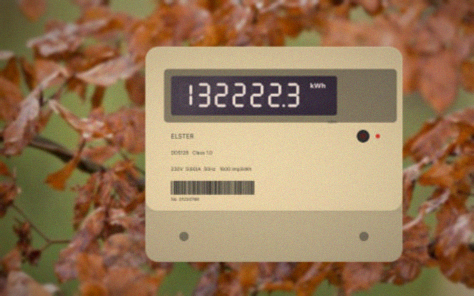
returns 132222.3,kWh
